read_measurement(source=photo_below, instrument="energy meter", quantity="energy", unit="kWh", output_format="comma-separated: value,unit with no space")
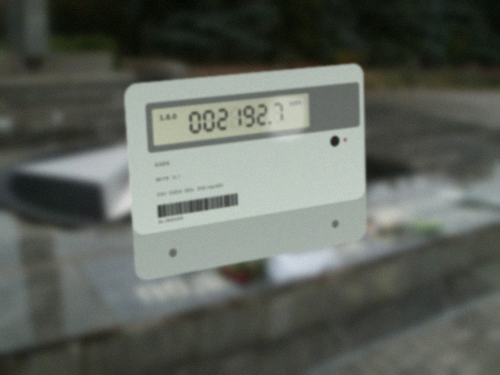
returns 2192.7,kWh
